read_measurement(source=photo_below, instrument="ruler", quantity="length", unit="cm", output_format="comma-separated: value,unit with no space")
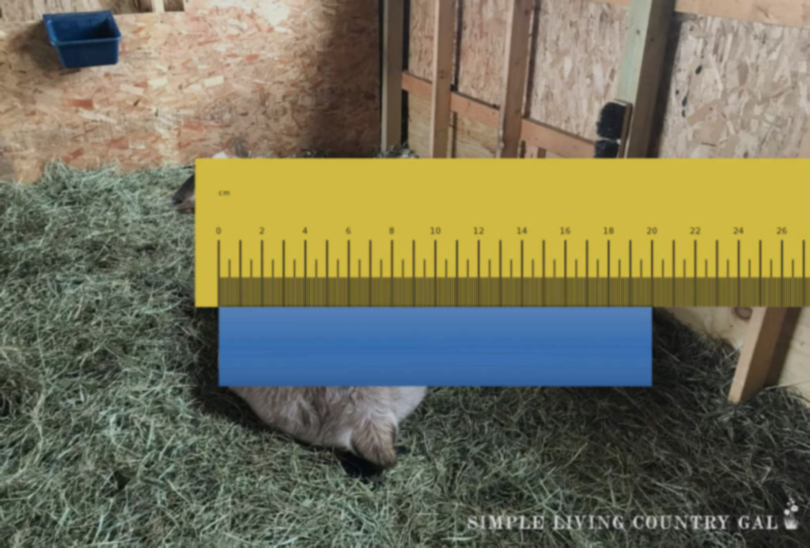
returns 20,cm
